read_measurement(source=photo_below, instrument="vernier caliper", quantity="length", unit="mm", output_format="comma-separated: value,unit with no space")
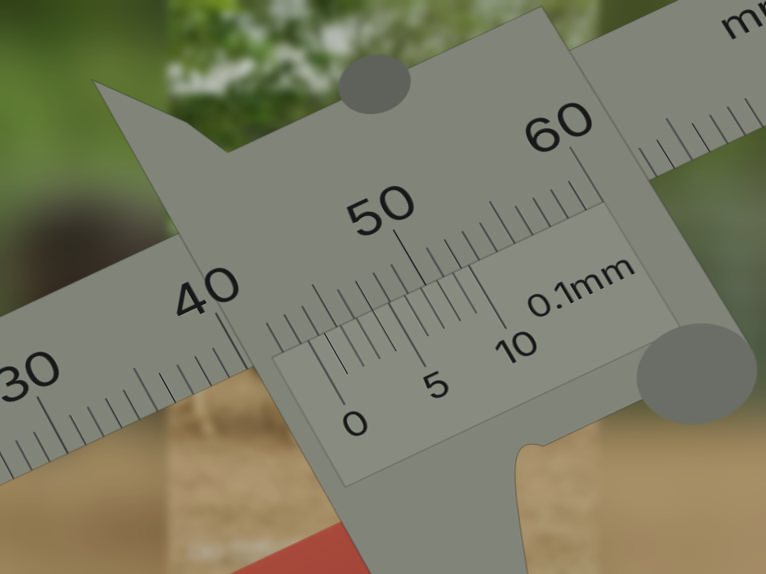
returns 43.4,mm
